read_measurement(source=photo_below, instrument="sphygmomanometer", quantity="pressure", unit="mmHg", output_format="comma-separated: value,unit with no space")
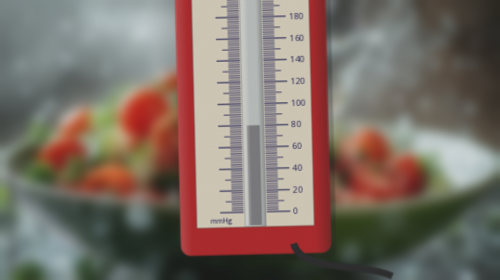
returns 80,mmHg
